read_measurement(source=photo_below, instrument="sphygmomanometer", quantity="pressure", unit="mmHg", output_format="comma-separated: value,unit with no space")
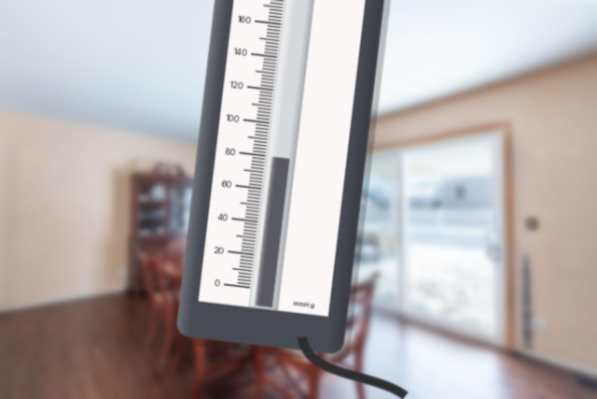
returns 80,mmHg
